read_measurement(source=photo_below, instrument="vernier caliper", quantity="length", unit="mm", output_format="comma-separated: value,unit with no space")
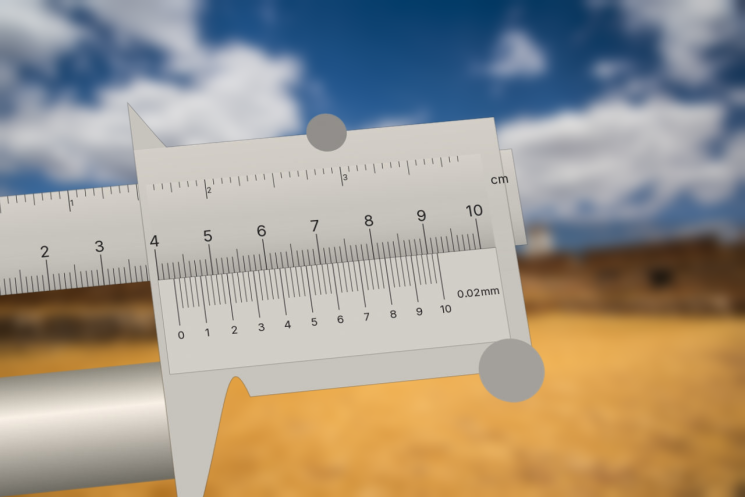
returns 42.8,mm
